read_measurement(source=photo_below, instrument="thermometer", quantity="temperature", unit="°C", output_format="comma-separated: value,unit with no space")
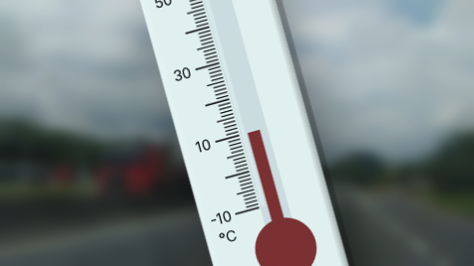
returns 10,°C
